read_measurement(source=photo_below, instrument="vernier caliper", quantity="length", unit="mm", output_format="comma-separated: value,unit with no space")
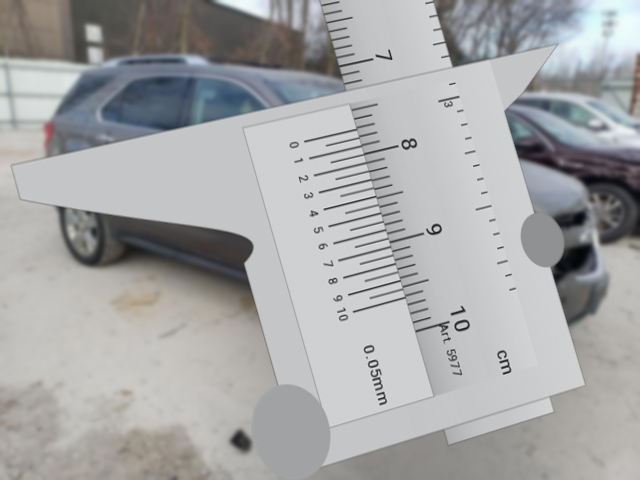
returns 77.2,mm
